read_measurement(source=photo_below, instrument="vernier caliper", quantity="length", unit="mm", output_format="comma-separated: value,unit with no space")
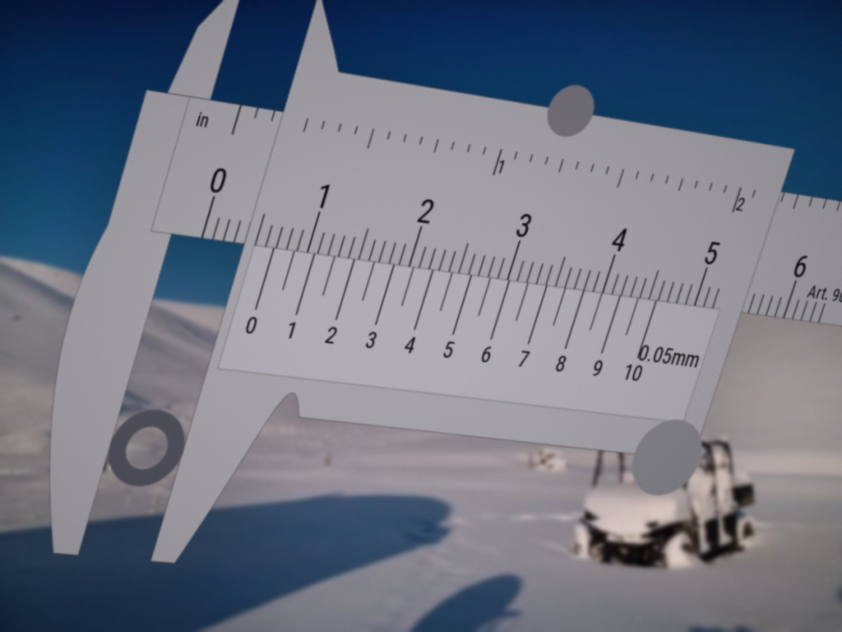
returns 6.8,mm
